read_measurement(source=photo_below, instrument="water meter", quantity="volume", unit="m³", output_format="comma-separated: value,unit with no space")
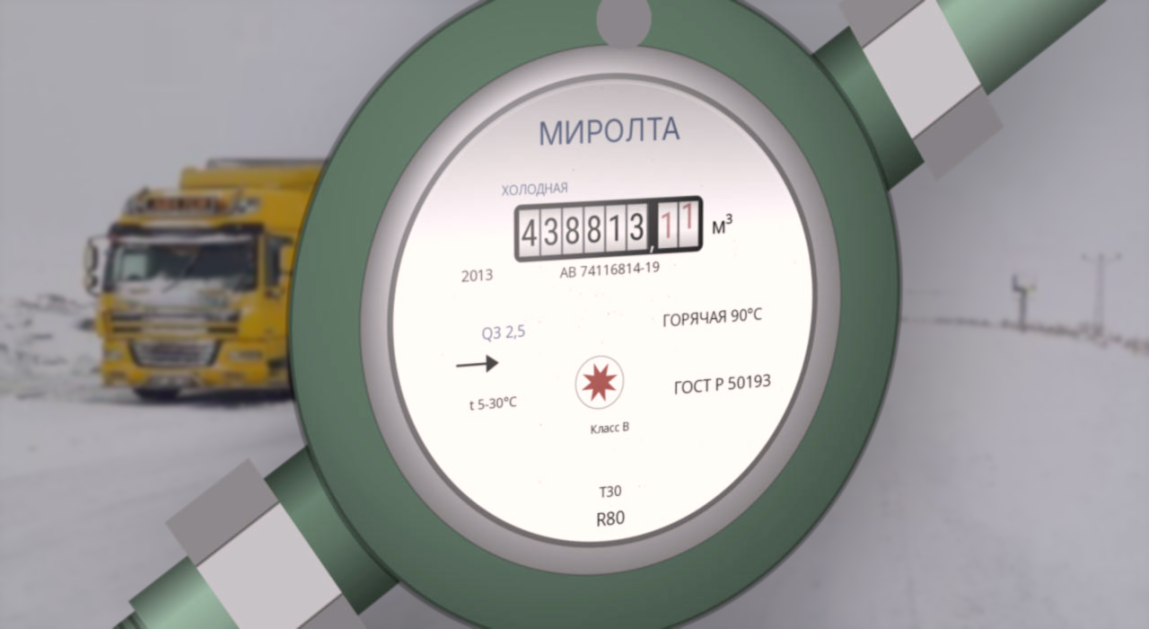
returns 438813.11,m³
